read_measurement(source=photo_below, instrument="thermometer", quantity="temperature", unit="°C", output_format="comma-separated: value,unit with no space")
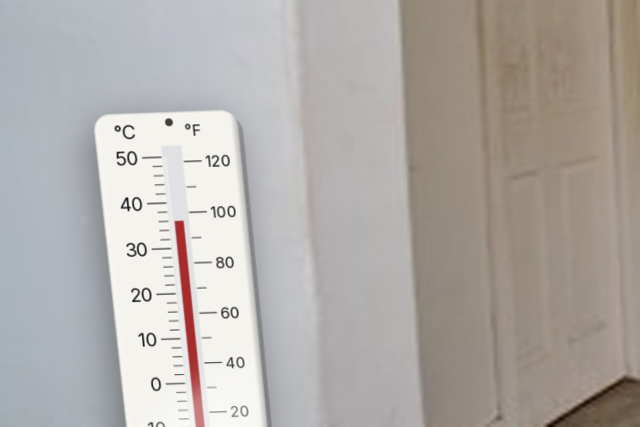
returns 36,°C
